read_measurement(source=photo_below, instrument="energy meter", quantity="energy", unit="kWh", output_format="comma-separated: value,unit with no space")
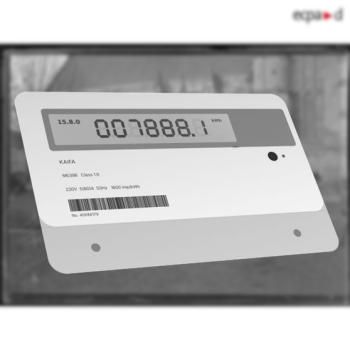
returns 7888.1,kWh
